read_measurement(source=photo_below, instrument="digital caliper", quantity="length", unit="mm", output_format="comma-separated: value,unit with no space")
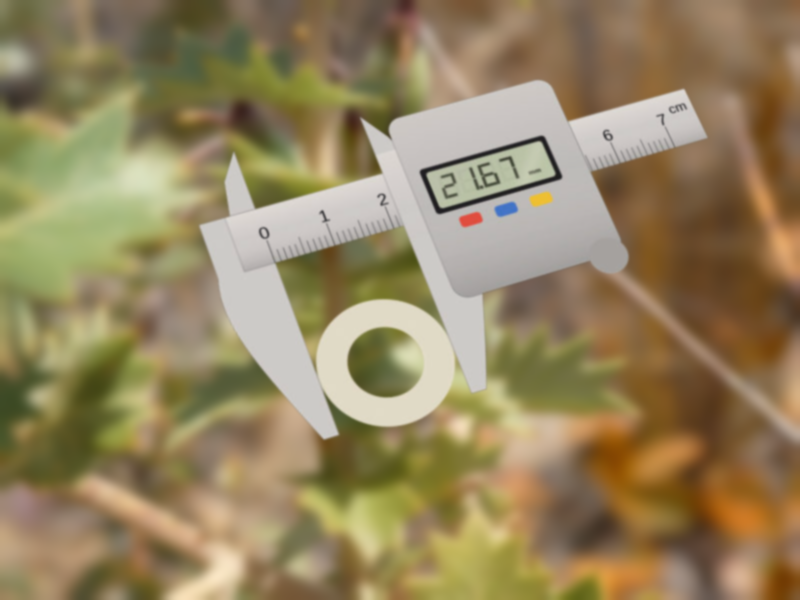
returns 21.67,mm
